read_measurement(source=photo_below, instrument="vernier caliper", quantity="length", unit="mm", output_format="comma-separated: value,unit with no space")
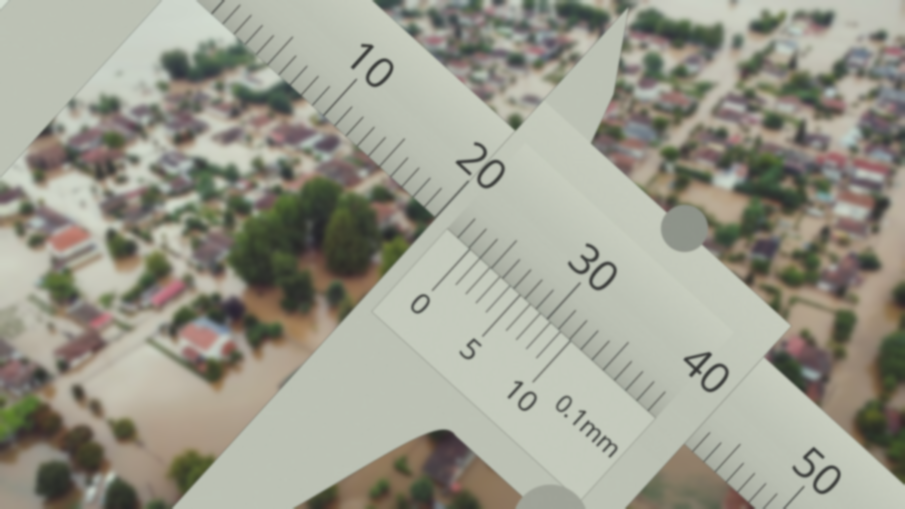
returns 23.1,mm
